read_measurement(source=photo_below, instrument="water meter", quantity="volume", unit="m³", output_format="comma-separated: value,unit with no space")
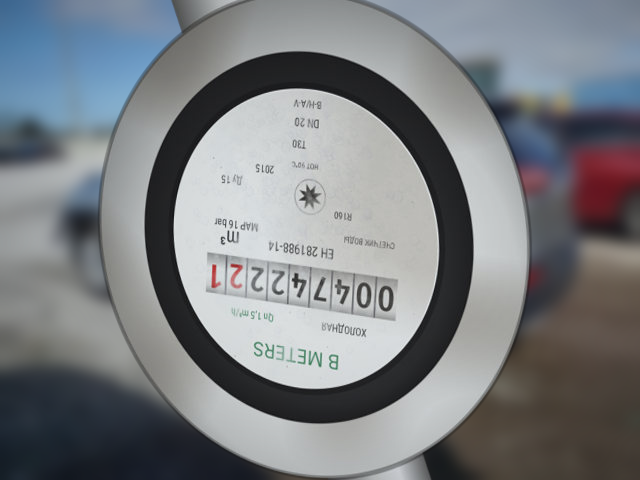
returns 47422.21,m³
